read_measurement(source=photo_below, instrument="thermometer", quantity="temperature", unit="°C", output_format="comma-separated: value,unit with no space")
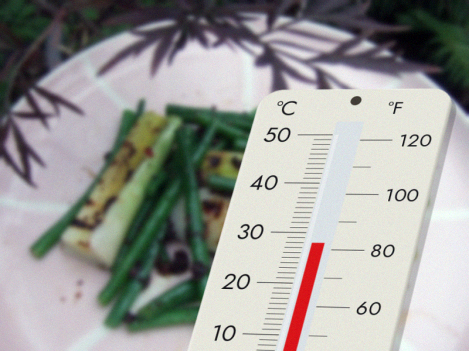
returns 28,°C
